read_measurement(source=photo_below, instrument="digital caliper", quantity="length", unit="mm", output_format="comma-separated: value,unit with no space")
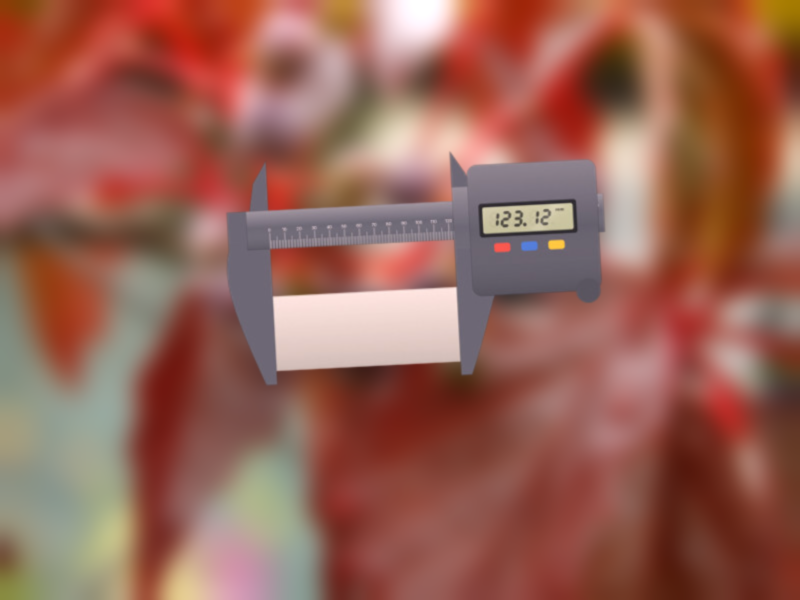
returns 123.12,mm
